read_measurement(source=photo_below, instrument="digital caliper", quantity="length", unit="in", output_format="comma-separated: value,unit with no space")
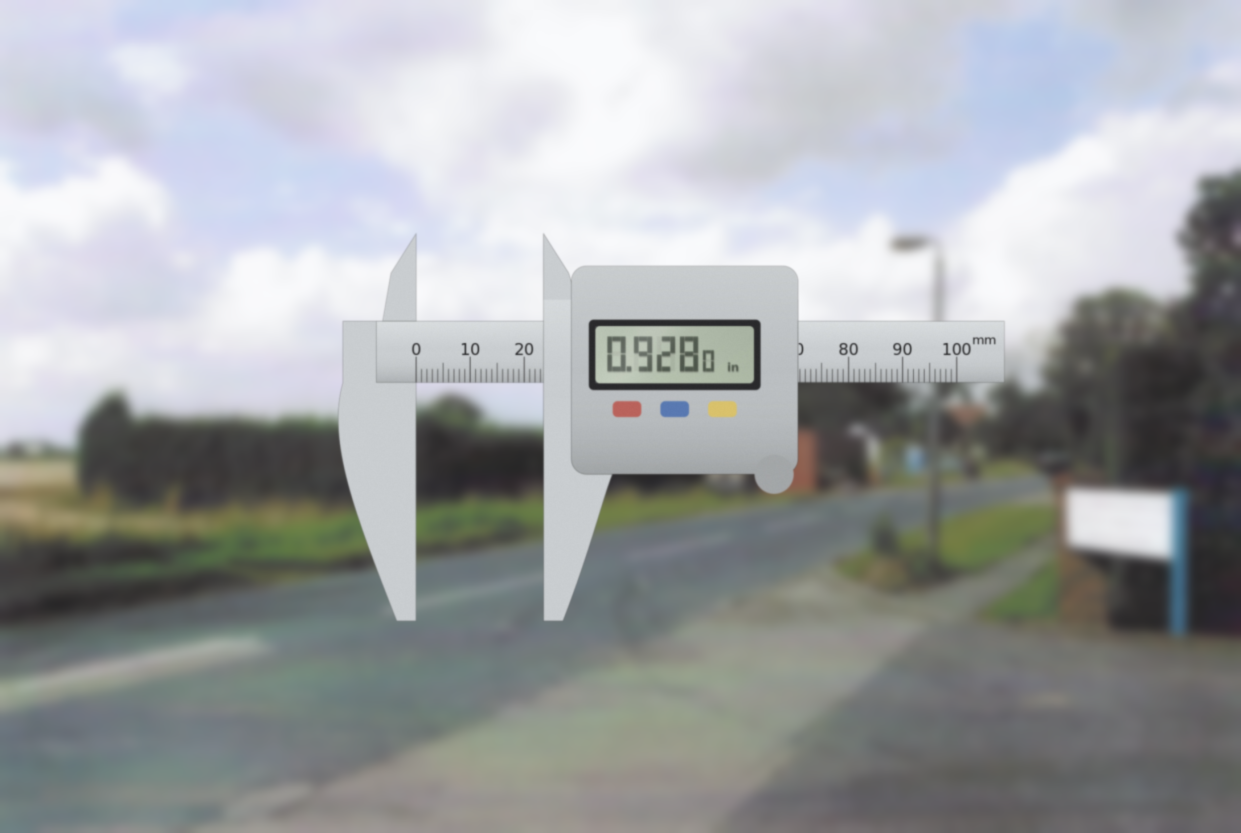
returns 0.9280,in
